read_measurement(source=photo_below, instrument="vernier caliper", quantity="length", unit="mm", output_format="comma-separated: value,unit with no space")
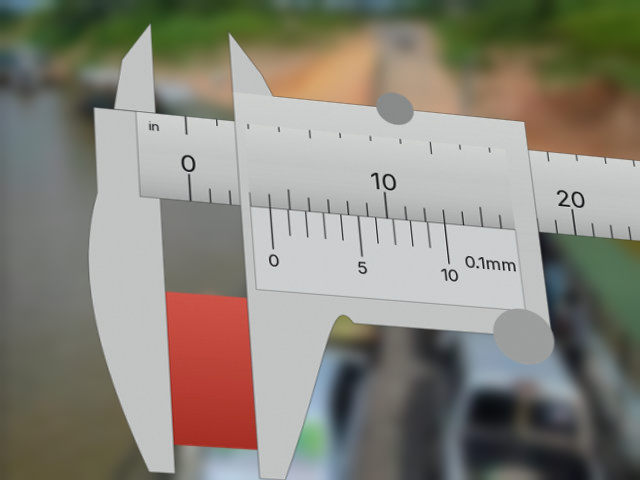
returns 4.0,mm
